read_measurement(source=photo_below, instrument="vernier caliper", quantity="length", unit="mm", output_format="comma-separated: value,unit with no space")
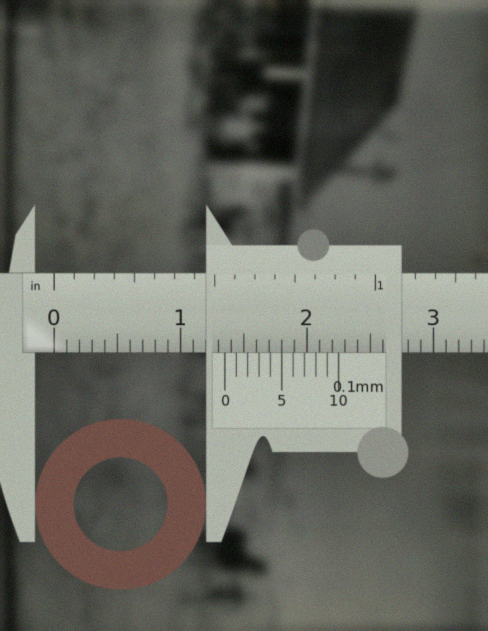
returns 13.5,mm
